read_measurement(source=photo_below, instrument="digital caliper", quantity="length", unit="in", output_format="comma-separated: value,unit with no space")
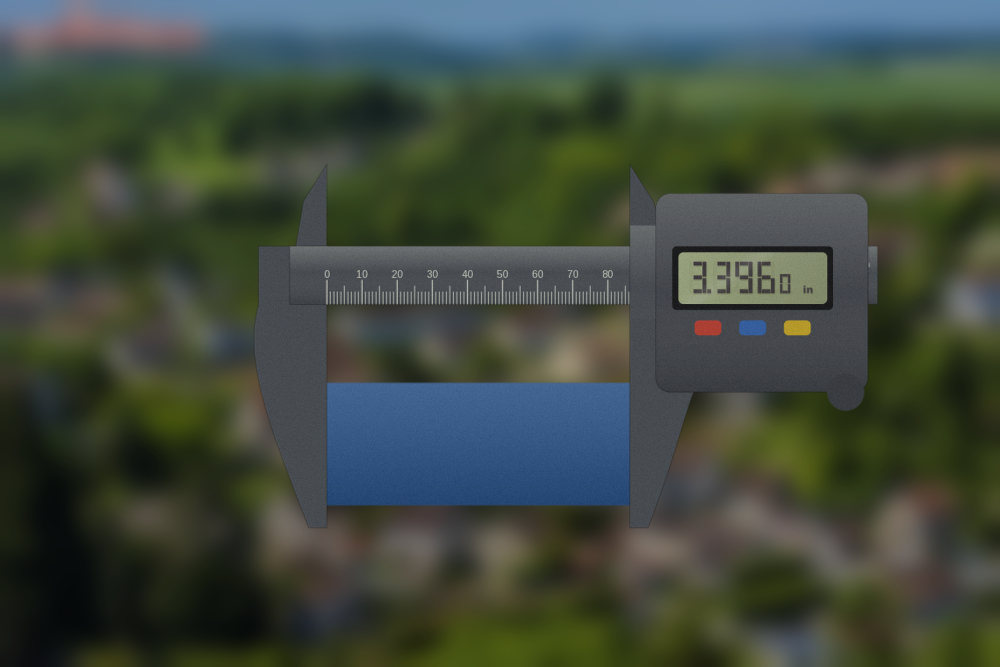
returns 3.3960,in
